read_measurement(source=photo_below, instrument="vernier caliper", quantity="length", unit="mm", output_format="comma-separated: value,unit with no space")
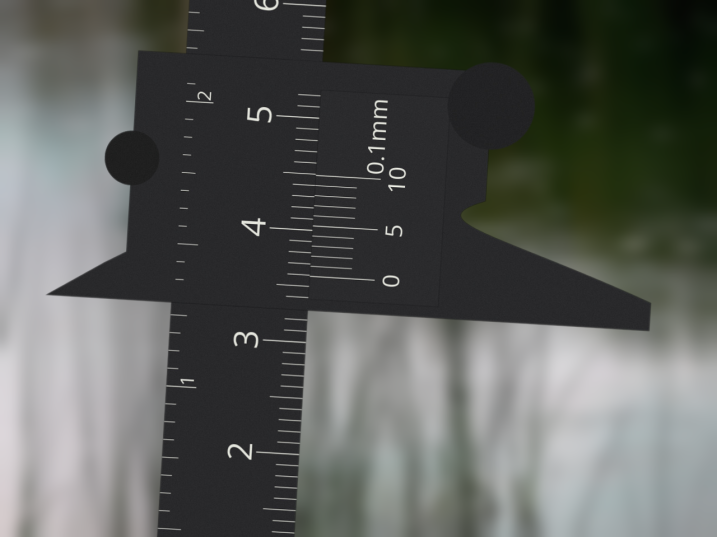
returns 35.9,mm
